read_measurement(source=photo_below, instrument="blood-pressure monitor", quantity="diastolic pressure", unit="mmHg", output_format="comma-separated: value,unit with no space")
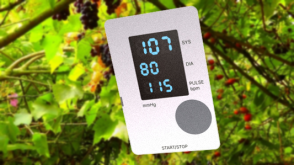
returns 80,mmHg
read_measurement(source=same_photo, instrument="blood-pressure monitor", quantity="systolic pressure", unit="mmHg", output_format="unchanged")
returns 107,mmHg
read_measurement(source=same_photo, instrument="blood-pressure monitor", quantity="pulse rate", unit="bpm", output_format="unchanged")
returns 115,bpm
